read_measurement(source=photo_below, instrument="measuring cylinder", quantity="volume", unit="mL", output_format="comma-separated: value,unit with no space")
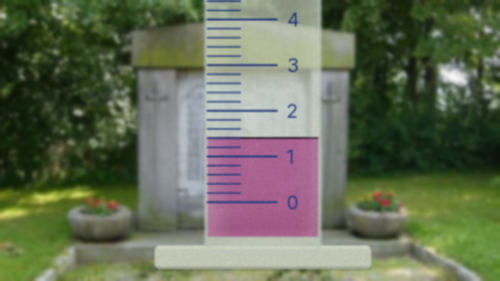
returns 1.4,mL
